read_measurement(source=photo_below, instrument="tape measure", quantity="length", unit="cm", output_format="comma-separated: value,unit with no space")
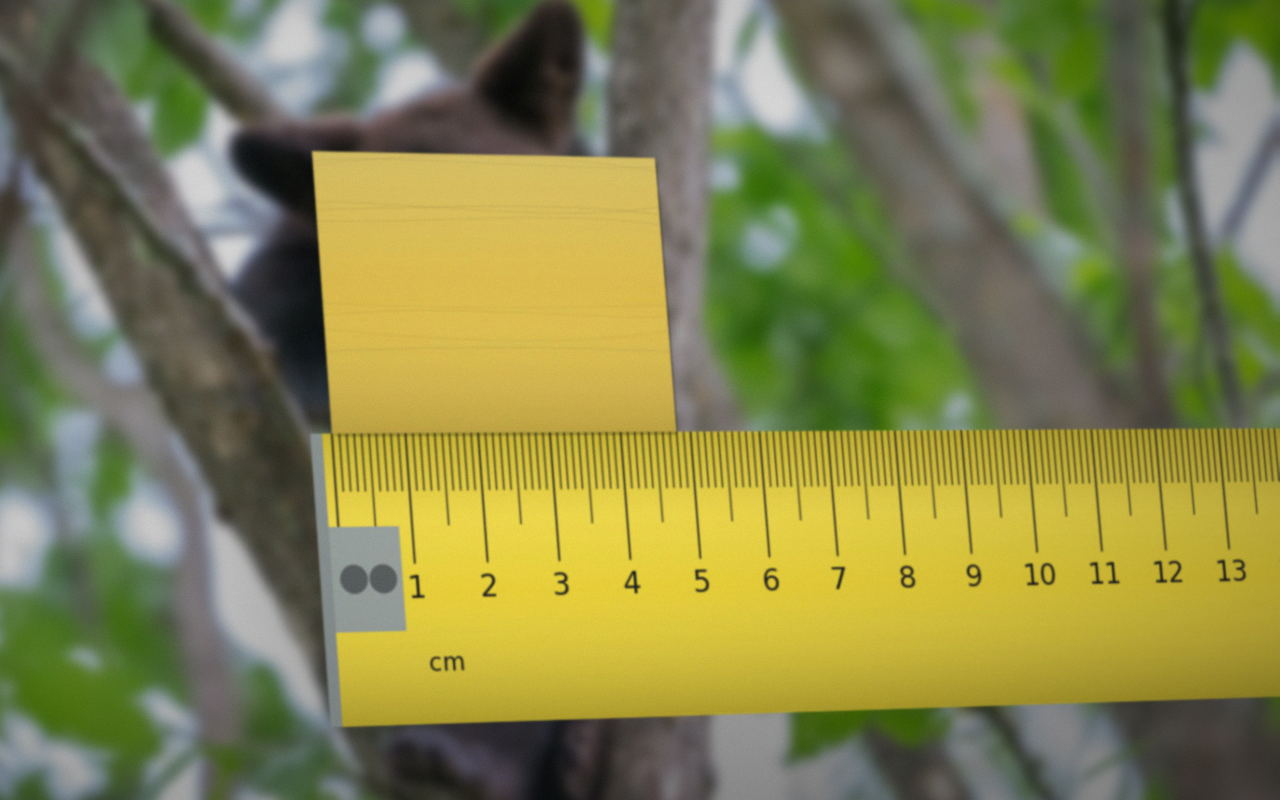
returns 4.8,cm
